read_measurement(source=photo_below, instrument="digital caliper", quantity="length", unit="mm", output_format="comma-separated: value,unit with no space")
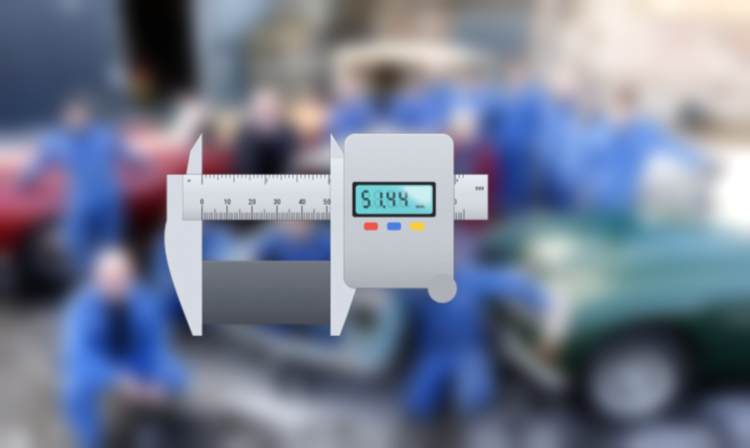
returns 51.44,mm
